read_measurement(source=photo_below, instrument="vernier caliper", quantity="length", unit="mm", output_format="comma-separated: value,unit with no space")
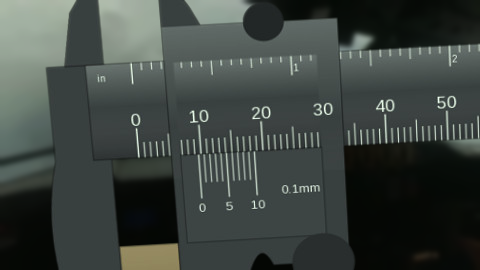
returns 9.6,mm
